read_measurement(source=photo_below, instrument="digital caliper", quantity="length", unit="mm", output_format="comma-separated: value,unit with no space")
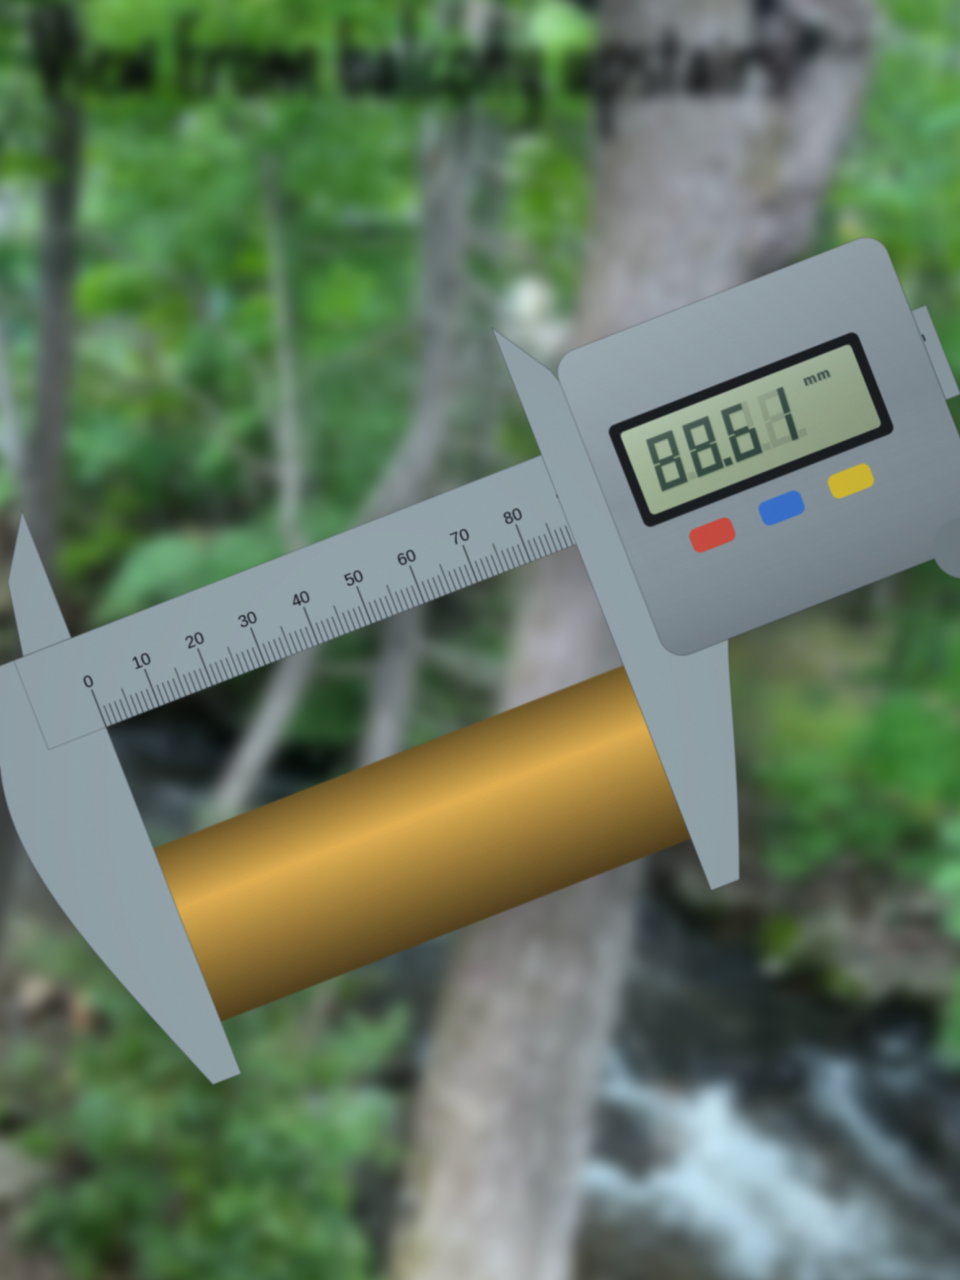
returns 88.61,mm
